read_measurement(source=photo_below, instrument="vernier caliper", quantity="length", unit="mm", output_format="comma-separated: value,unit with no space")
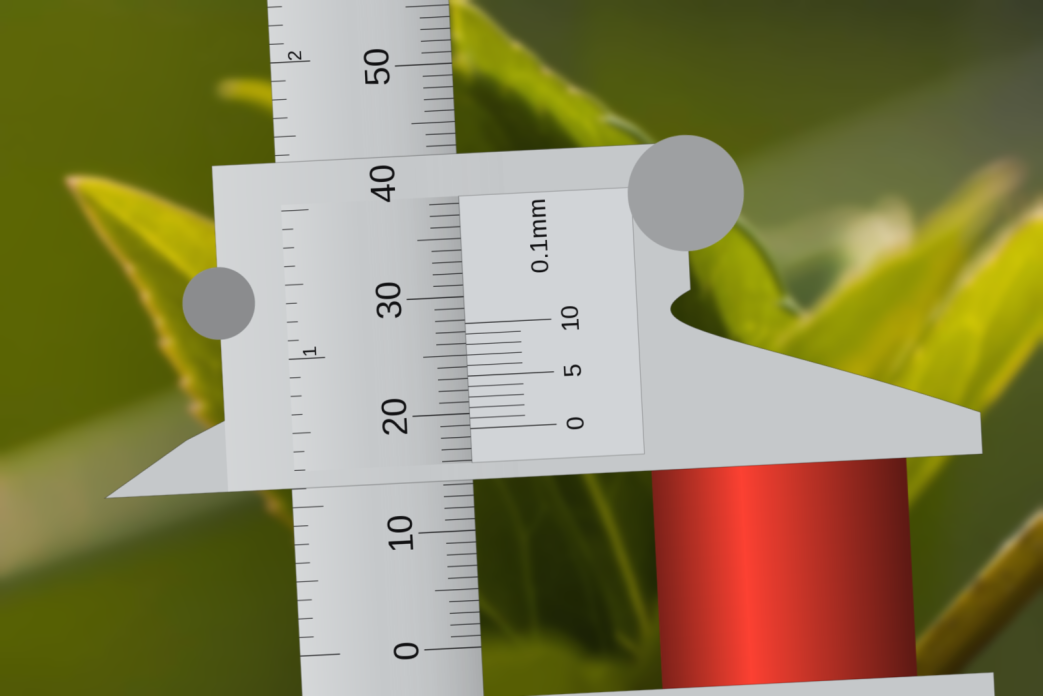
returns 18.7,mm
